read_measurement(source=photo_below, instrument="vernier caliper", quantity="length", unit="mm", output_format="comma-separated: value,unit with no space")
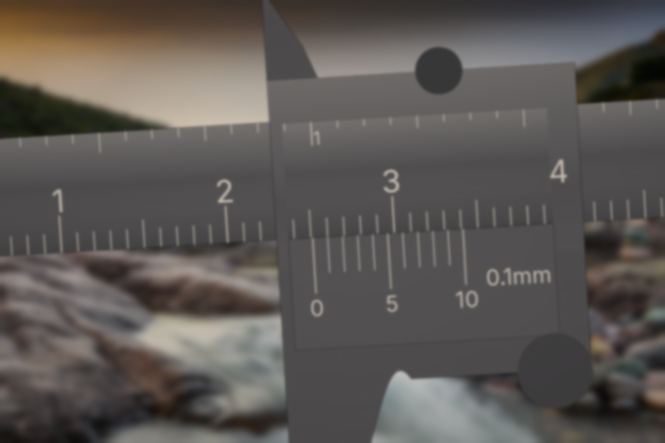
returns 25.1,mm
